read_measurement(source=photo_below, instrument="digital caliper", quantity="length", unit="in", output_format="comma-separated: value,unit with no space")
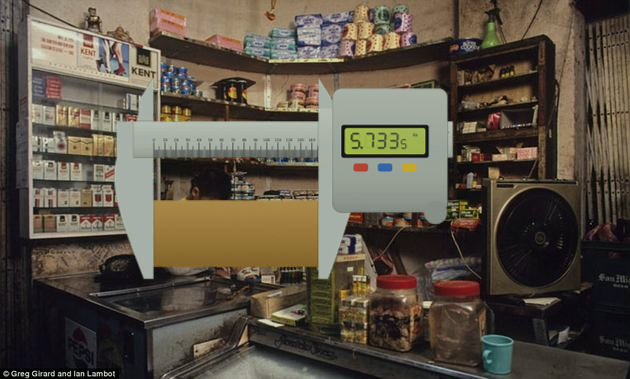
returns 5.7335,in
